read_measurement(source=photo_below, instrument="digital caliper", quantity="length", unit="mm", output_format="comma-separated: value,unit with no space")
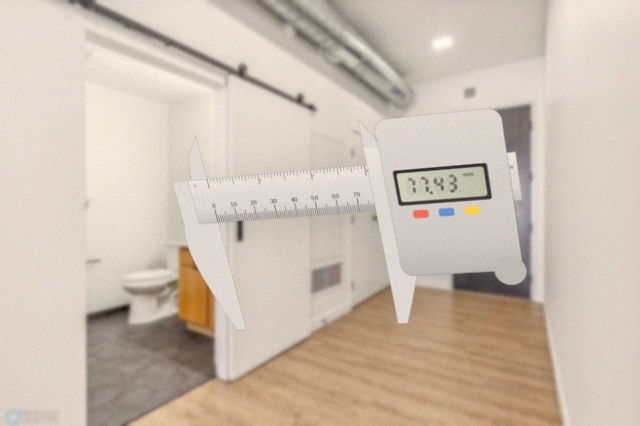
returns 77.43,mm
